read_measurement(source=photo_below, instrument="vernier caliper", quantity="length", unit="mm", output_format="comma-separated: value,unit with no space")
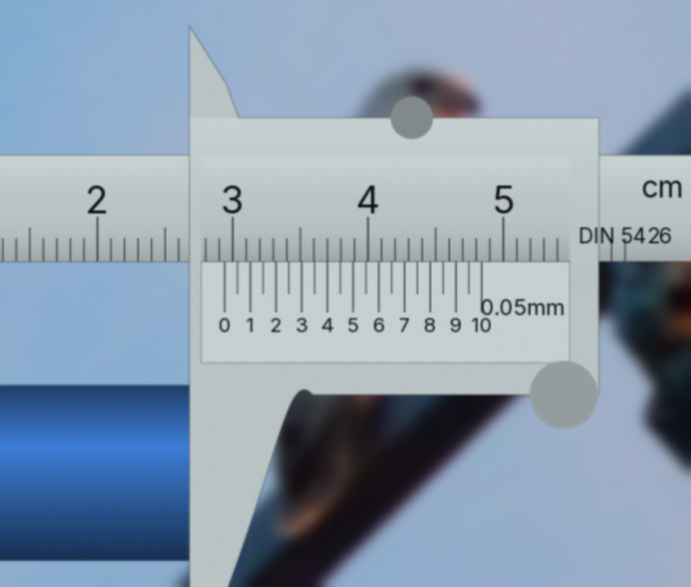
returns 29.4,mm
